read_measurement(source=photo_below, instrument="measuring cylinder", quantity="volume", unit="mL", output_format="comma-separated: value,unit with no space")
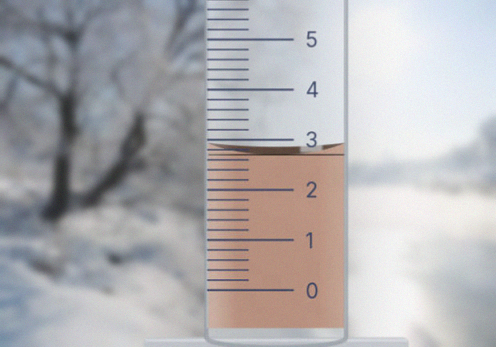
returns 2.7,mL
